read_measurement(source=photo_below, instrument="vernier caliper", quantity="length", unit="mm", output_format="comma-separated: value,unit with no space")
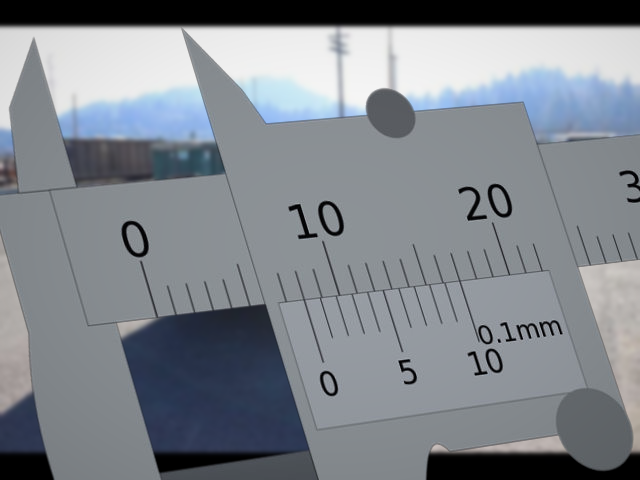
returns 8.0,mm
